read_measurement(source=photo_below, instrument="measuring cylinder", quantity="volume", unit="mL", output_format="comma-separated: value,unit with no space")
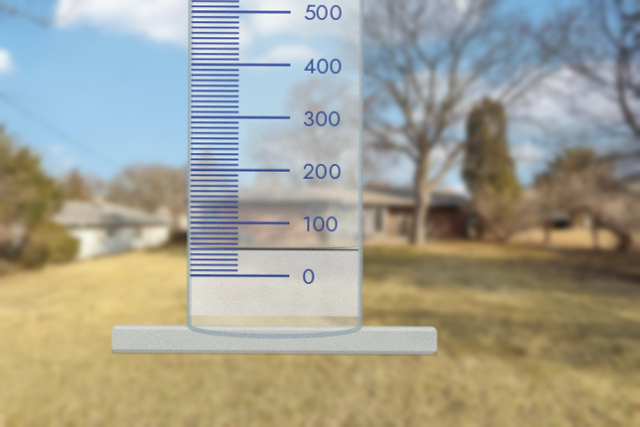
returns 50,mL
